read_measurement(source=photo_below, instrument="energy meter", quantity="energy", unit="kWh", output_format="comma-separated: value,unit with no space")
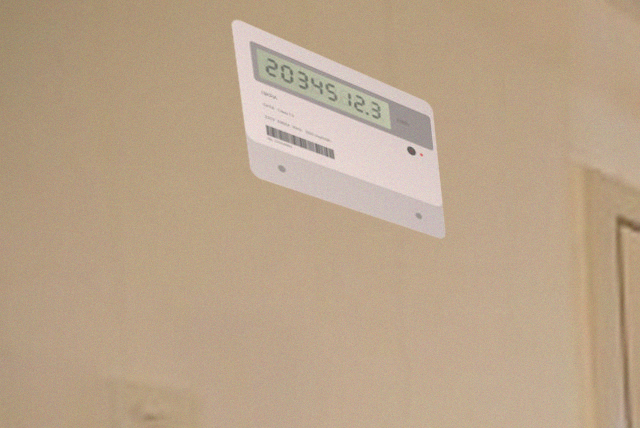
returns 2034512.3,kWh
